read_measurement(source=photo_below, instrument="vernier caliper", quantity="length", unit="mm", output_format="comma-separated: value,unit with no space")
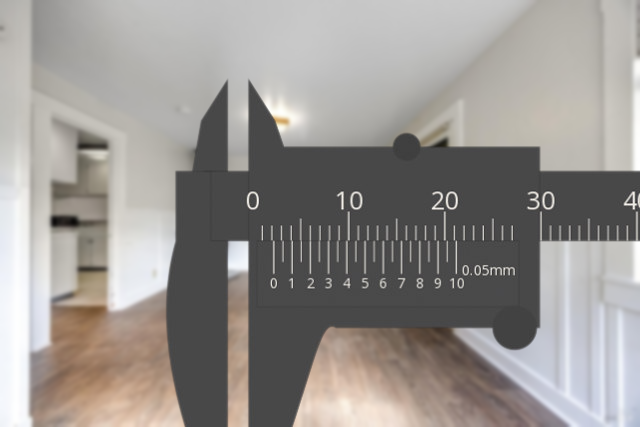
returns 2.2,mm
